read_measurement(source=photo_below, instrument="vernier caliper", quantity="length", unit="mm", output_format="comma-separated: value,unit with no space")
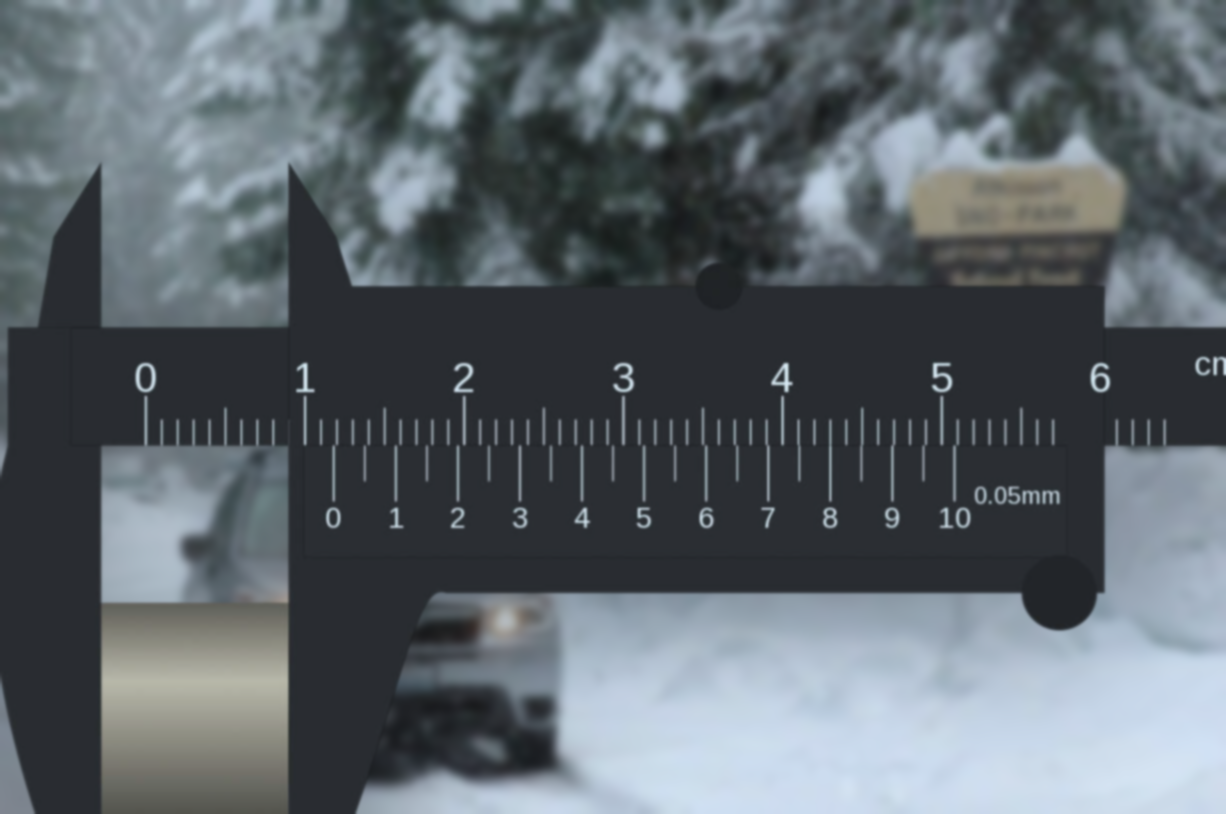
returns 11.8,mm
